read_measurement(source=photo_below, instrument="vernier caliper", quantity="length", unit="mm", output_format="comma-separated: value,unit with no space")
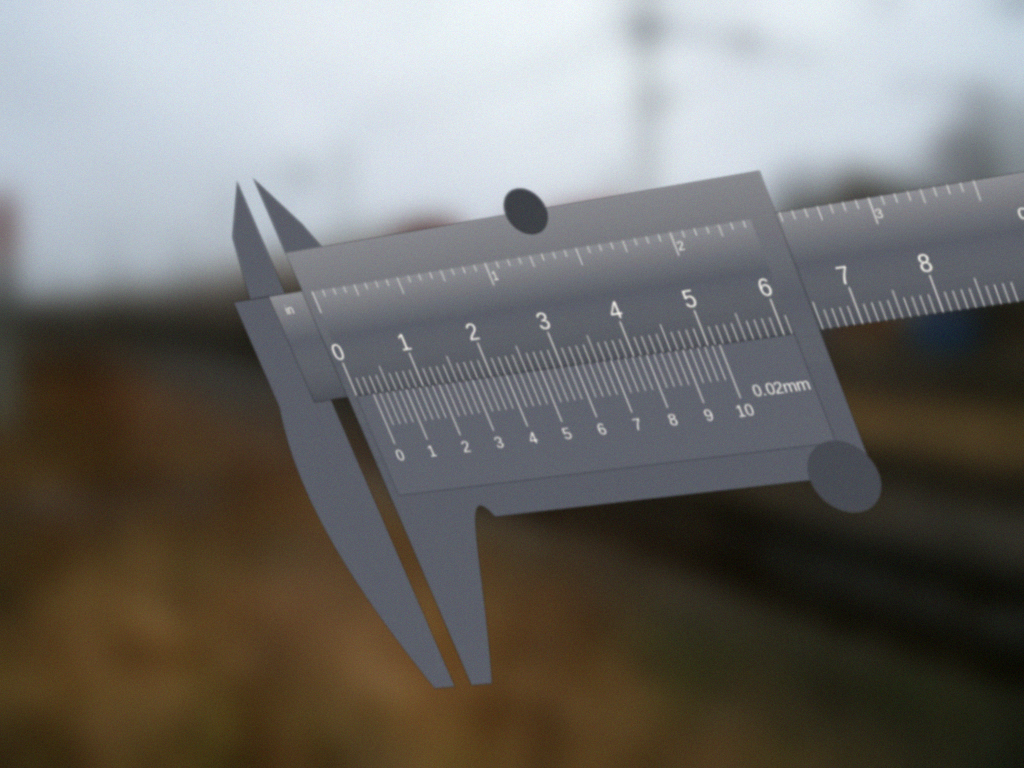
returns 2.5,mm
